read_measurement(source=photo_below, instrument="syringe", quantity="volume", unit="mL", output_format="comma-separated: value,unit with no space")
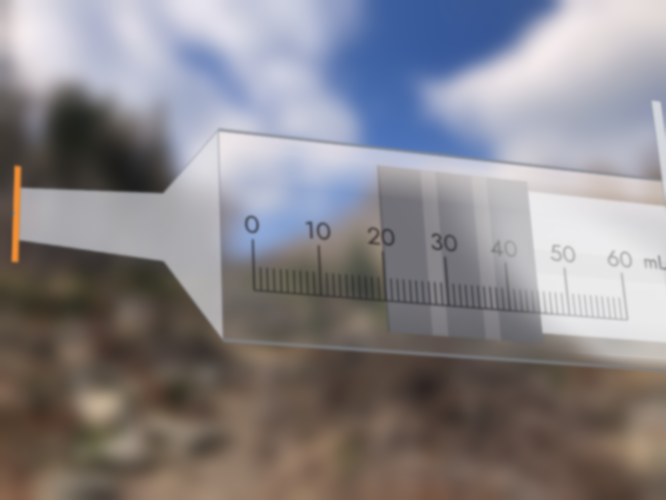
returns 20,mL
